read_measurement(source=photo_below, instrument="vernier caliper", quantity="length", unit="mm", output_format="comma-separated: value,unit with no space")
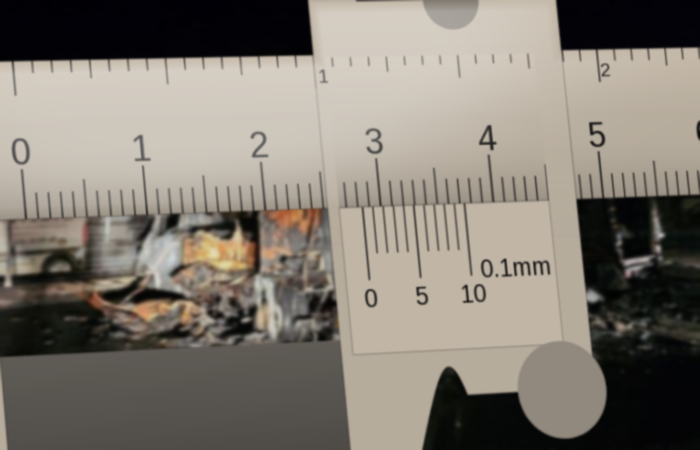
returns 28.4,mm
